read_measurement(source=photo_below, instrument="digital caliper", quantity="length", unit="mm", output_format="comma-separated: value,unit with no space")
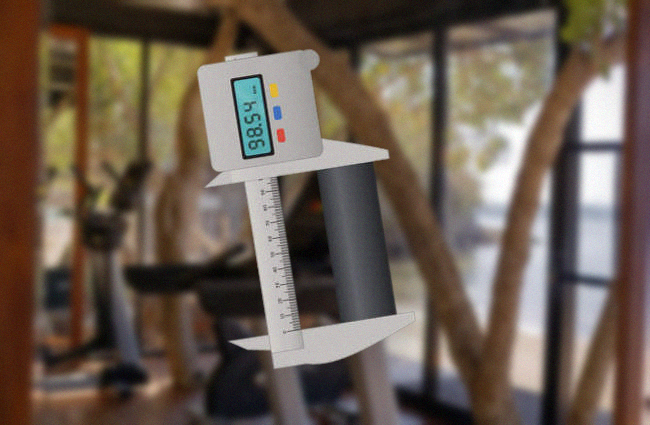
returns 98.54,mm
